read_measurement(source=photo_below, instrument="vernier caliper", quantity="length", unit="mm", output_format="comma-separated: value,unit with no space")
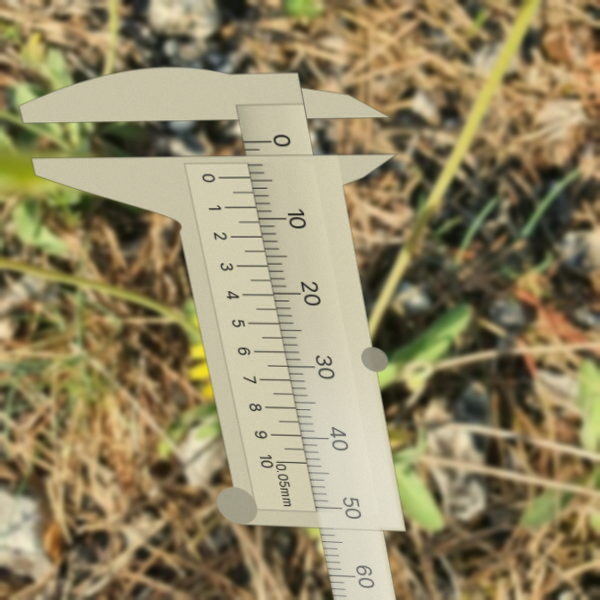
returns 4.6,mm
